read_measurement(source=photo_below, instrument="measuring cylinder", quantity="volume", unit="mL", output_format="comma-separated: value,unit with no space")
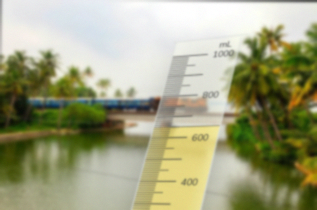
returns 650,mL
